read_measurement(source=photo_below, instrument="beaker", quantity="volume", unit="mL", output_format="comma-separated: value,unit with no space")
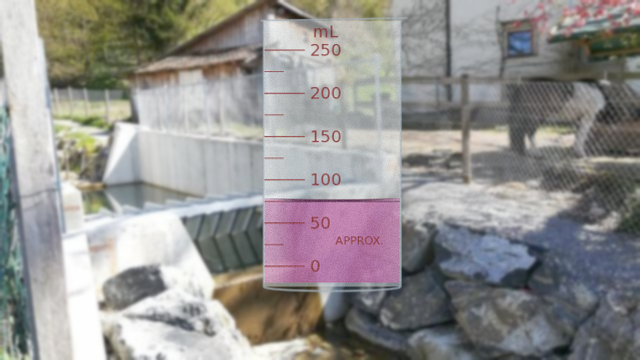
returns 75,mL
